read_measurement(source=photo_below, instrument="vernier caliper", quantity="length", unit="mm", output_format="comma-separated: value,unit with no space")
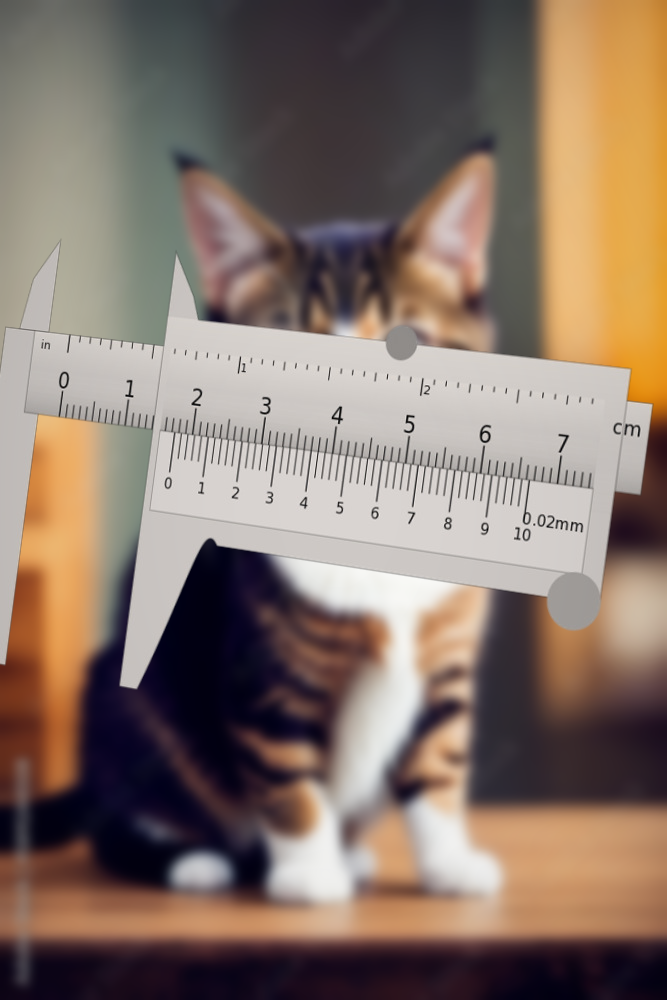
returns 17.4,mm
